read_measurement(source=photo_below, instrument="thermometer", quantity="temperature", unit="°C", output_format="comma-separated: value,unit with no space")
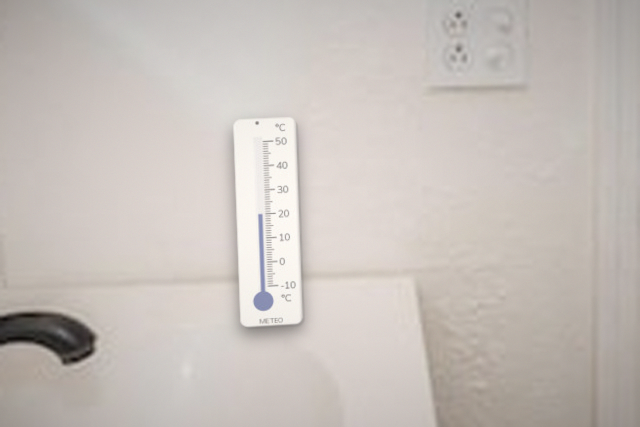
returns 20,°C
